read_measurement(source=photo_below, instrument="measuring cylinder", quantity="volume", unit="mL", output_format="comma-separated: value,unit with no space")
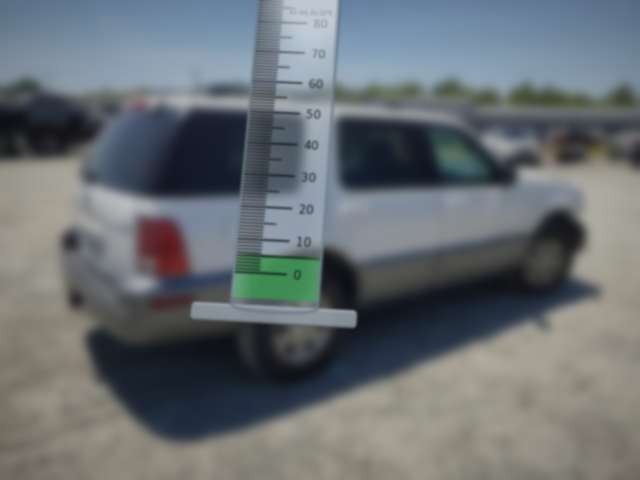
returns 5,mL
